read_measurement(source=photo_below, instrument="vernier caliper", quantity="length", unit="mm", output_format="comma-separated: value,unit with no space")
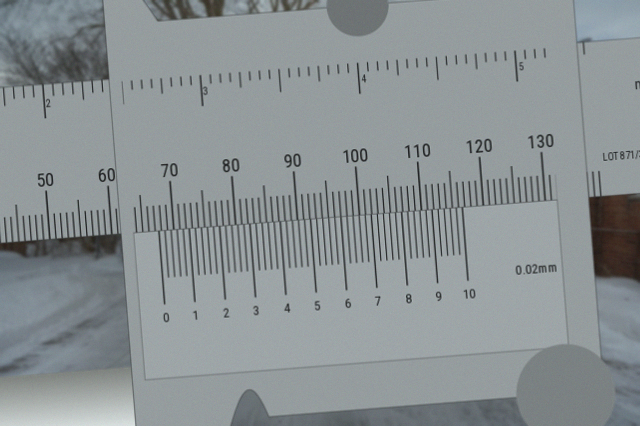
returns 67.6,mm
